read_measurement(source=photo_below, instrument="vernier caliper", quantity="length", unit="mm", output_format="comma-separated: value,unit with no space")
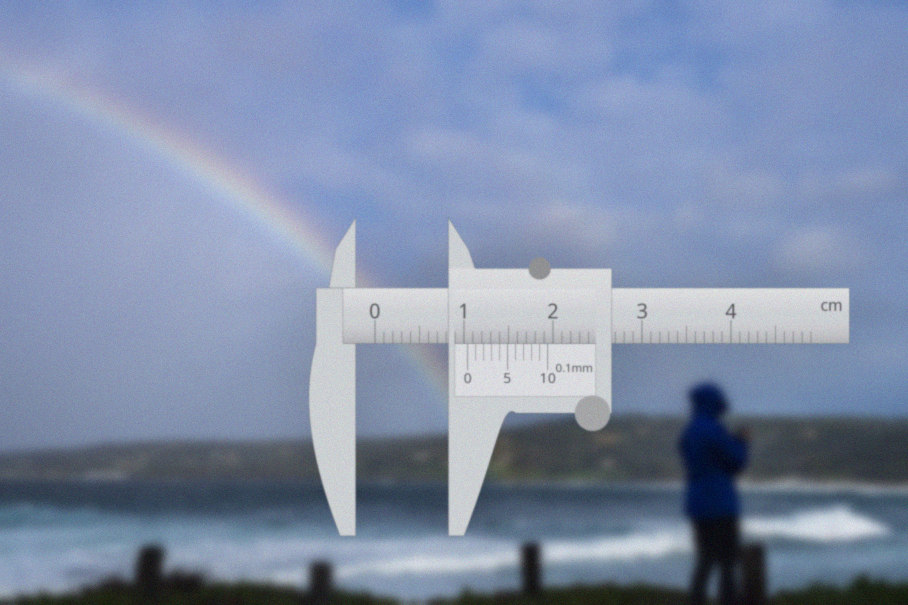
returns 10.4,mm
